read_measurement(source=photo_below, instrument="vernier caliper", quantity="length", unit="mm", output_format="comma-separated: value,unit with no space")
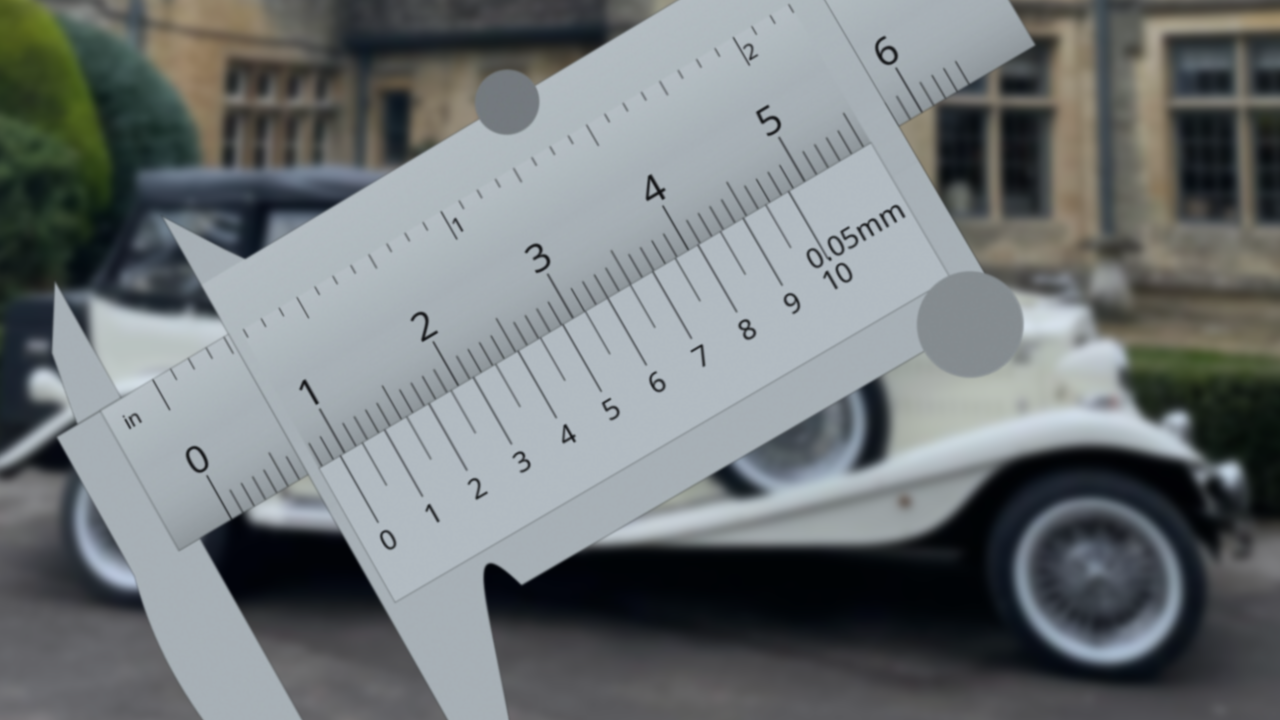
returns 9.6,mm
